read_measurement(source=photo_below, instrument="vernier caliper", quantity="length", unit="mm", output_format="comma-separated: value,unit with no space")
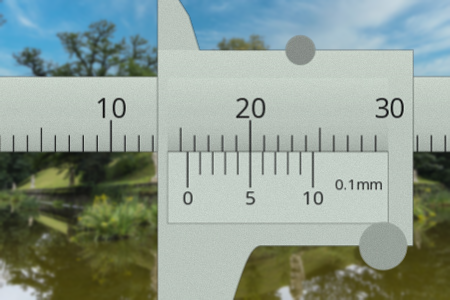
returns 15.5,mm
